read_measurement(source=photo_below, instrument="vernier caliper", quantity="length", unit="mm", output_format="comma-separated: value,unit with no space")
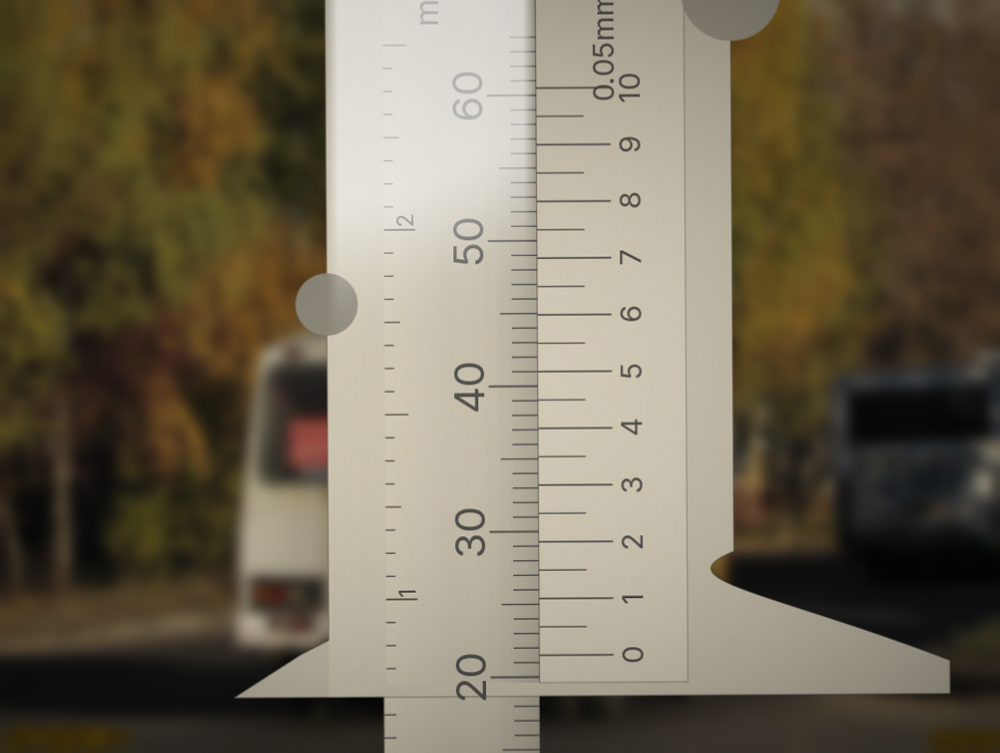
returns 21.5,mm
